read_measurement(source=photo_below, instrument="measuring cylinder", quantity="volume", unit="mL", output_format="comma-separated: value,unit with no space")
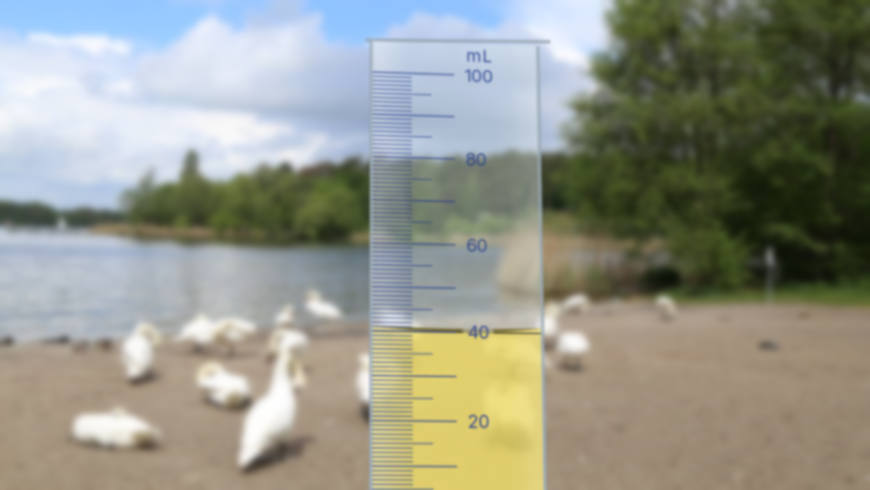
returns 40,mL
